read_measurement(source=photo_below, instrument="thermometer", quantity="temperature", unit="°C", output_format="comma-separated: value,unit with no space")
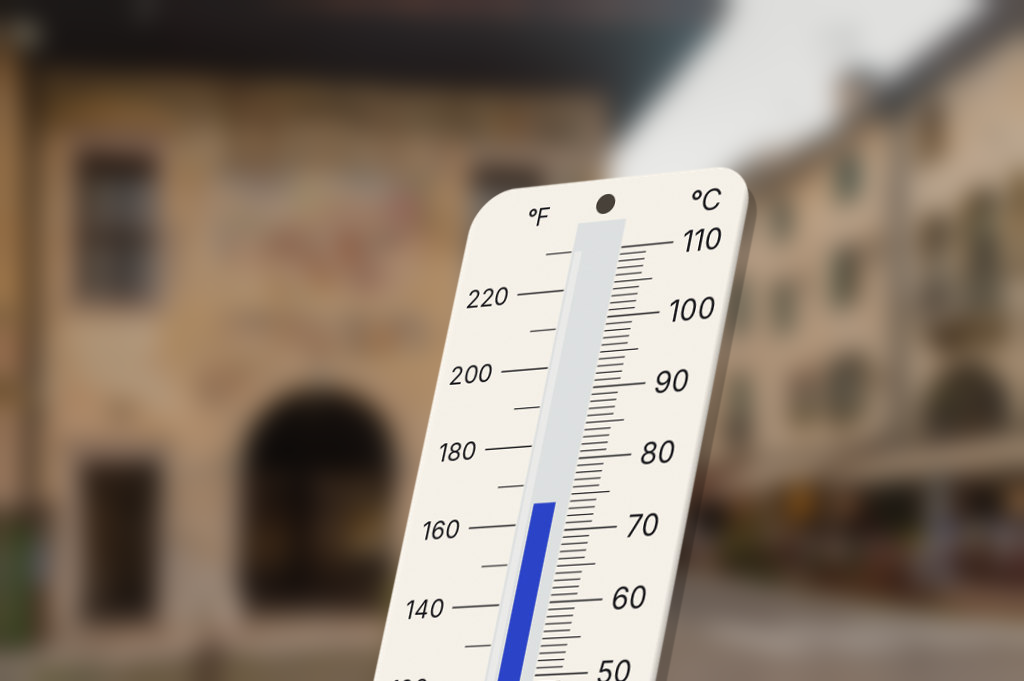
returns 74,°C
